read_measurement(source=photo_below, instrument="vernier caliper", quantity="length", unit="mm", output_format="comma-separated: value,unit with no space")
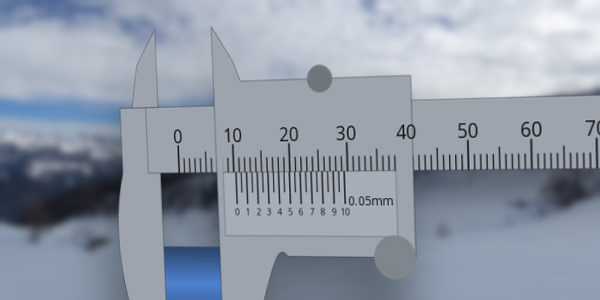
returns 10.4,mm
